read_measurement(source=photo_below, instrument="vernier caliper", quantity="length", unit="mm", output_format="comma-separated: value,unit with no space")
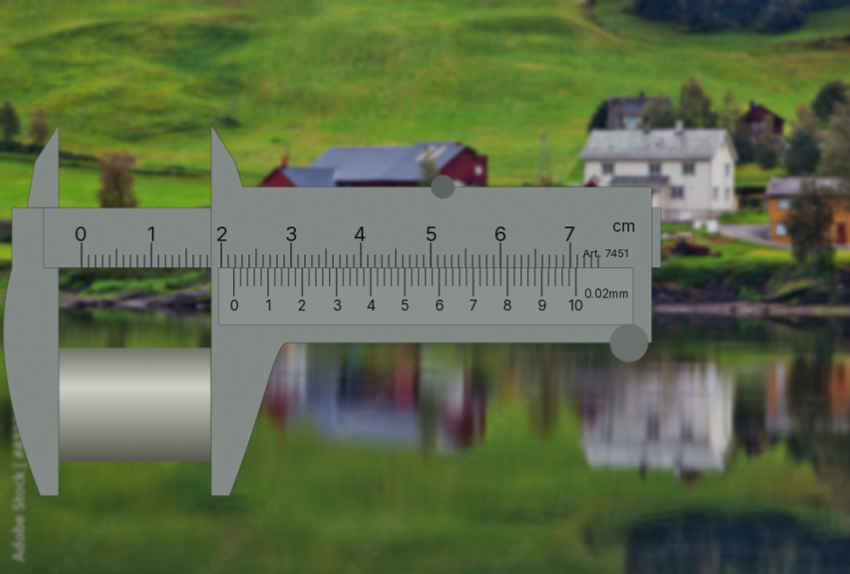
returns 21.8,mm
